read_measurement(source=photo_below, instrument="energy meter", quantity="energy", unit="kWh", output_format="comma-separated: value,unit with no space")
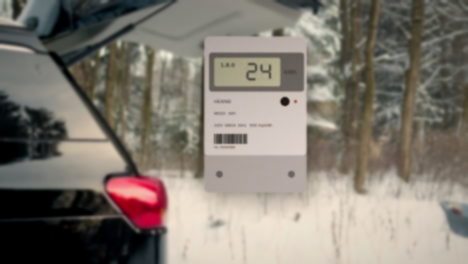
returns 24,kWh
